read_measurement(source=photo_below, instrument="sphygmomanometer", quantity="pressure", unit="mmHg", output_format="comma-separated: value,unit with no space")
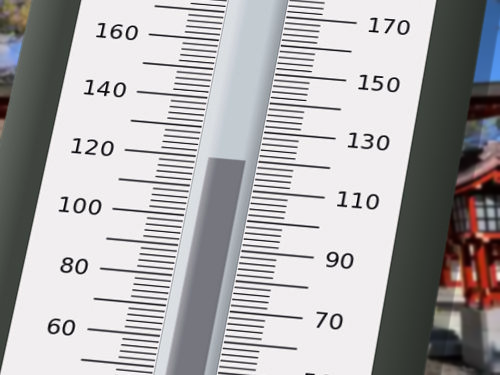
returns 120,mmHg
